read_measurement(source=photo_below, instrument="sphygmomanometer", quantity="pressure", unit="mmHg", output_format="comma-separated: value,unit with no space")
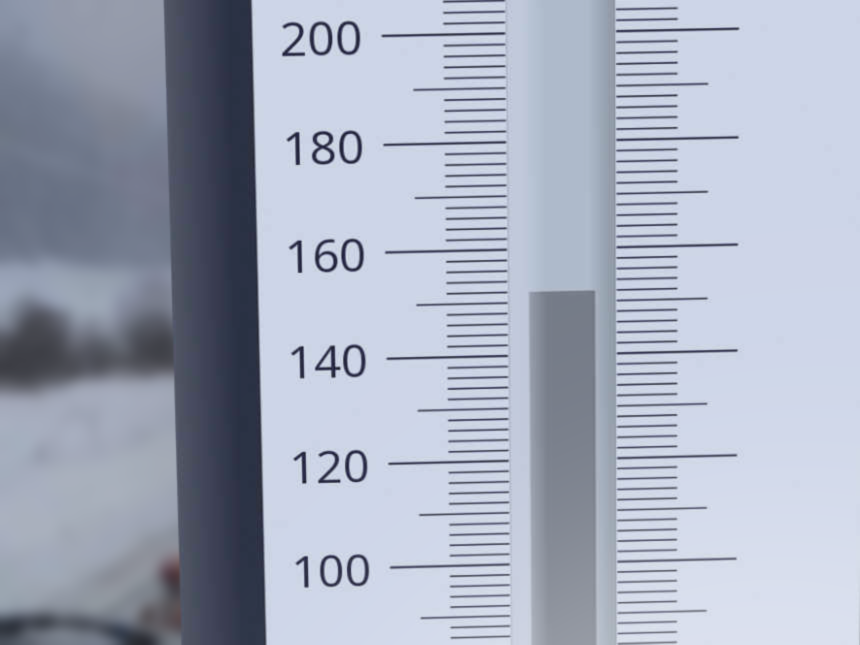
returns 152,mmHg
